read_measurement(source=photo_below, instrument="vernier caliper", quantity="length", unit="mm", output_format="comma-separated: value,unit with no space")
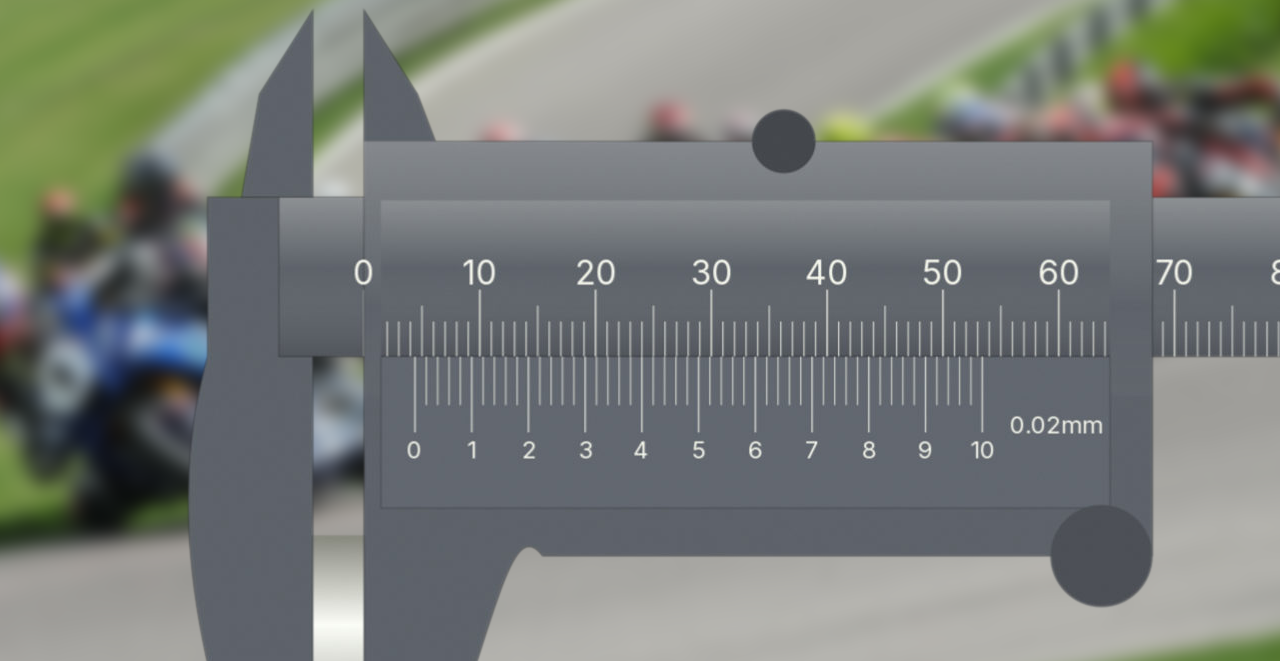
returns 4.4,mm
